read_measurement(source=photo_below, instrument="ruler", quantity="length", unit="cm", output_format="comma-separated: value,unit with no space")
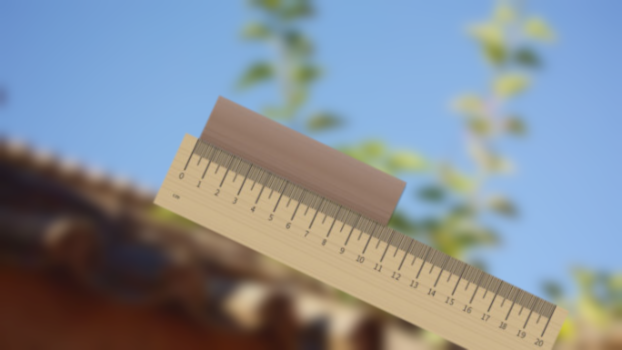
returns 10.5,cm
